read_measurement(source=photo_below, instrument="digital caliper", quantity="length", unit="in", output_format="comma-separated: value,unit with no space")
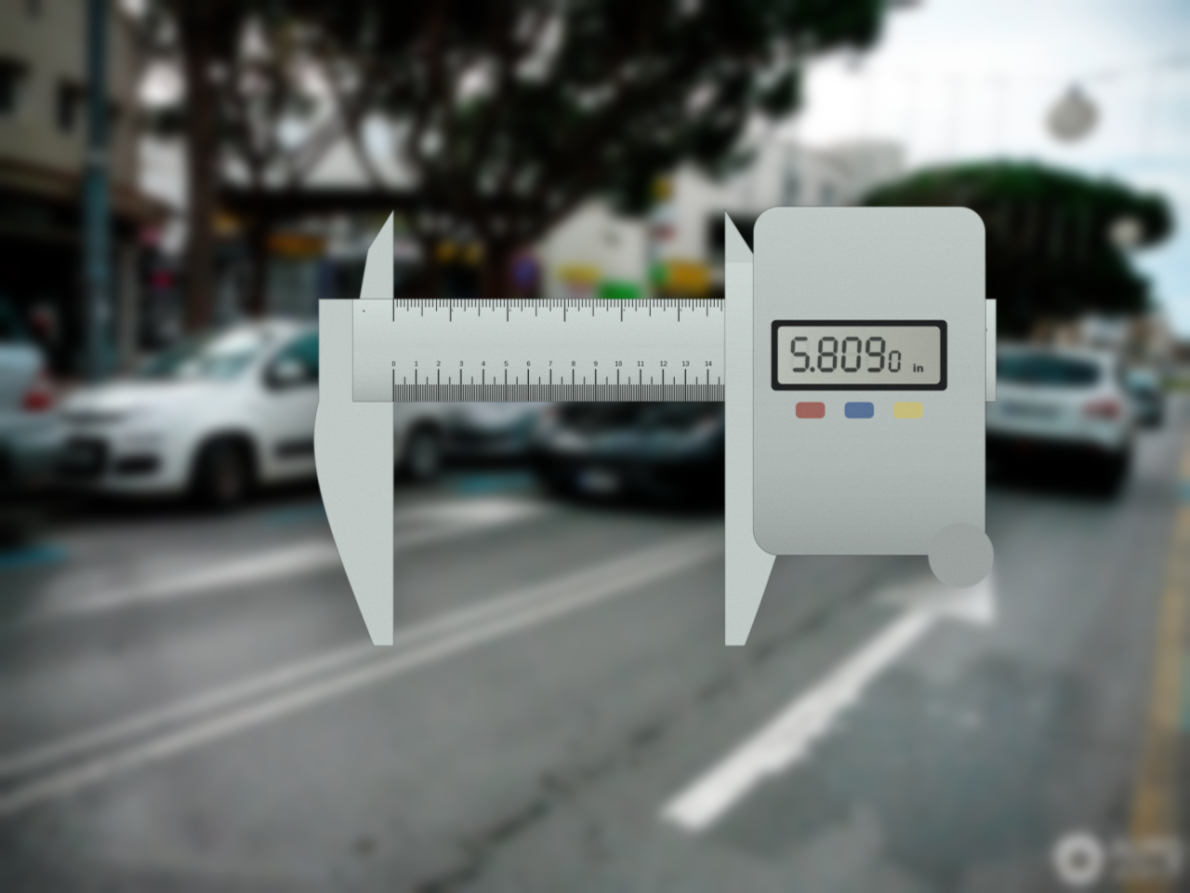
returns 5.8090,in
